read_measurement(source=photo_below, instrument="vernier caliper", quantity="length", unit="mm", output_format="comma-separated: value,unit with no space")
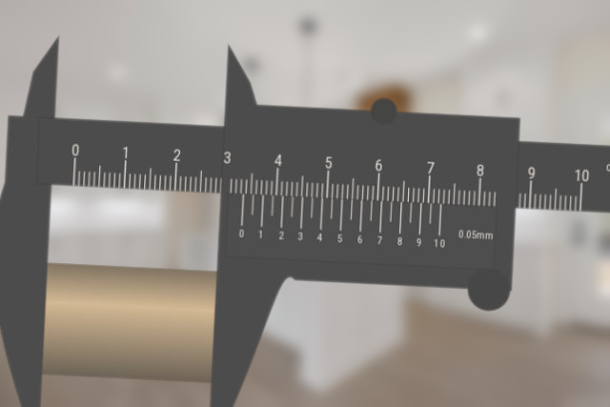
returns 33.5,mm
